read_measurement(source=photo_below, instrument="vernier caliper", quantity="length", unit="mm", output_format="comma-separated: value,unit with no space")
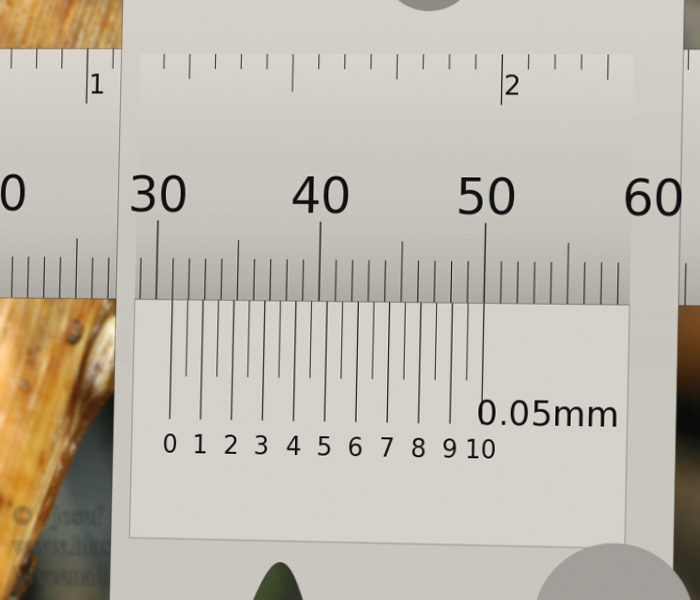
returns 31.0,mm
